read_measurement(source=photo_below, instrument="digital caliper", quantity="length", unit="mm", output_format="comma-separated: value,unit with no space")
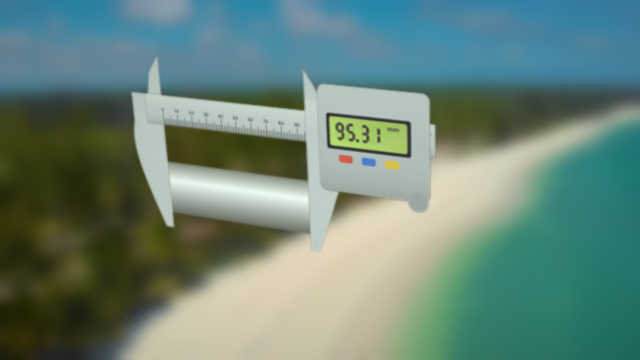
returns 95.31,mm
